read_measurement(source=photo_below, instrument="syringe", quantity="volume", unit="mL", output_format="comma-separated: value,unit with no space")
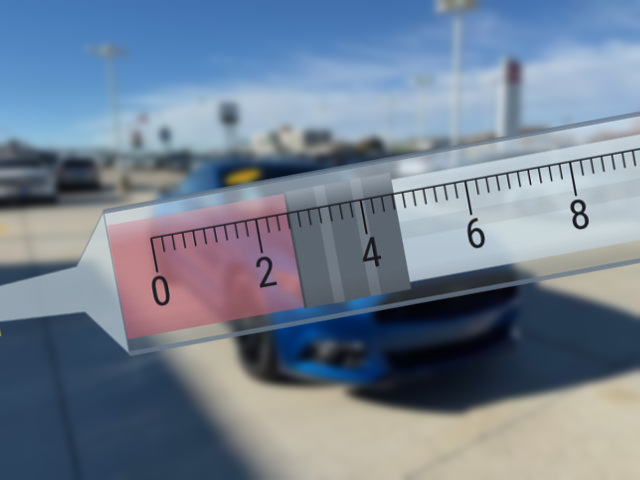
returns 2.6,mL
